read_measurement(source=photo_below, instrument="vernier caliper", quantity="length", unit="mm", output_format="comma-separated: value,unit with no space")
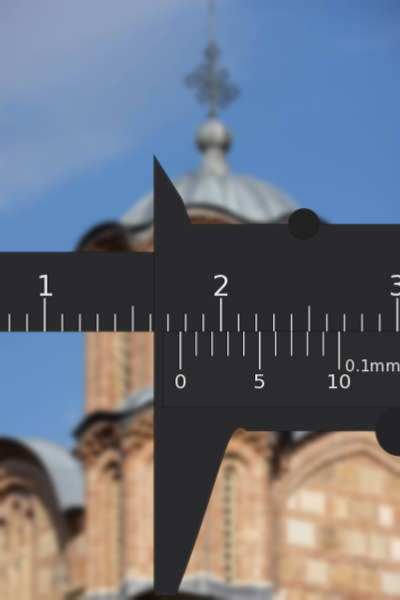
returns 17.7,mm
